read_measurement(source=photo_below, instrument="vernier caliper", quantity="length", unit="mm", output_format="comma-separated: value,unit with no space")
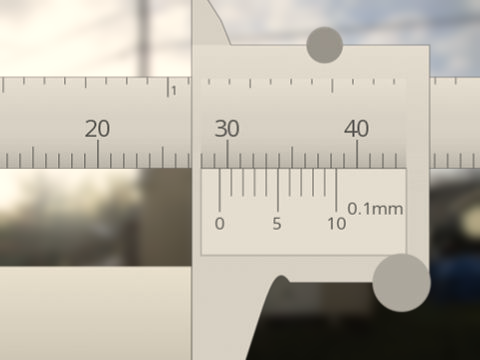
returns 29.4,mm
